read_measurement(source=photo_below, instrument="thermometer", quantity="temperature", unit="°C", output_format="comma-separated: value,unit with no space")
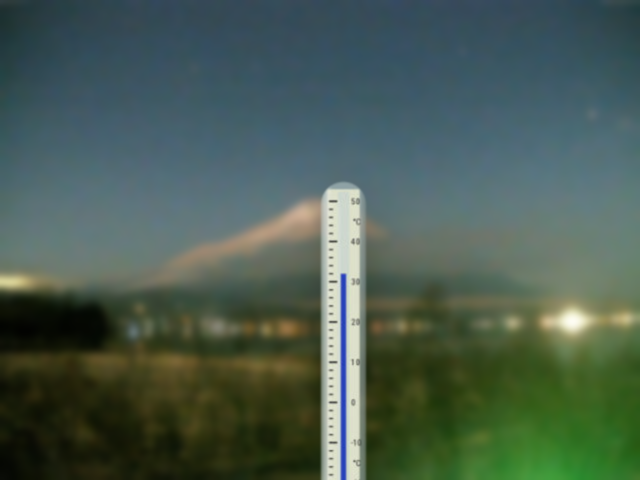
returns 32,°C
